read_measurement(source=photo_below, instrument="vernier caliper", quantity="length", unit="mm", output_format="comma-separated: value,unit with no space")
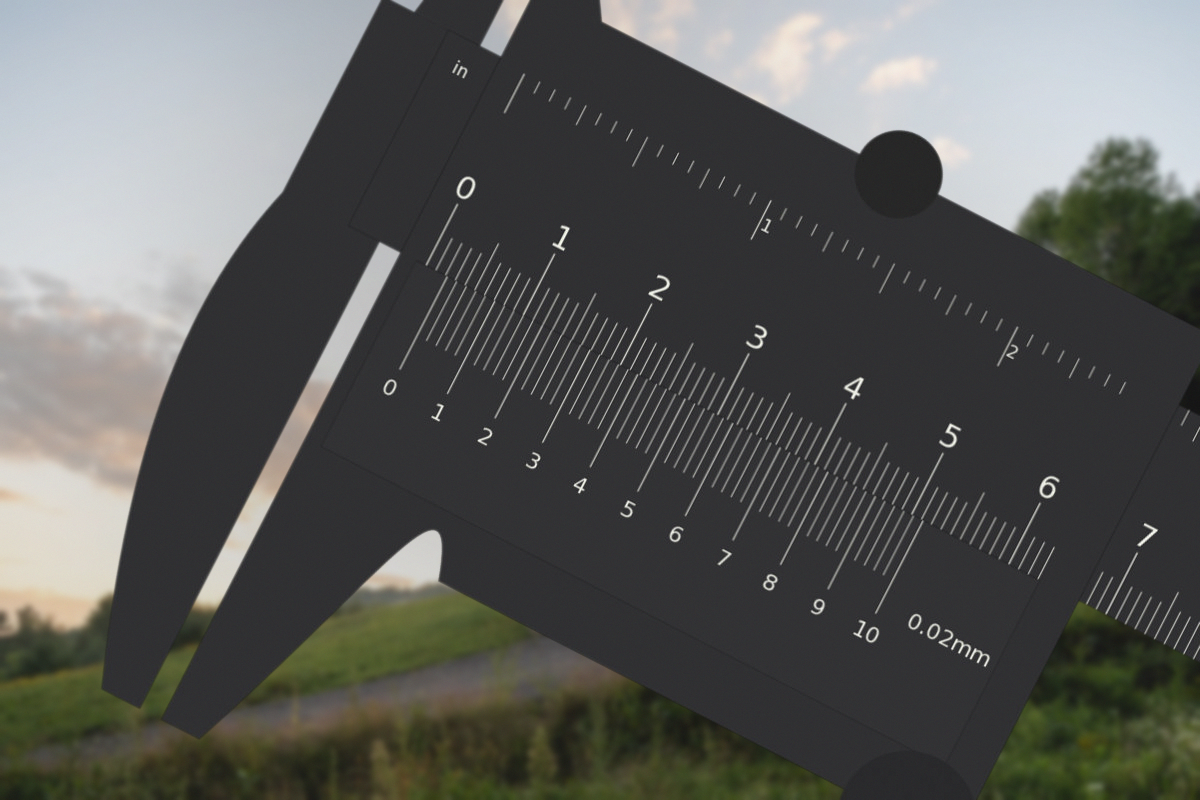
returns 2.2,mm
